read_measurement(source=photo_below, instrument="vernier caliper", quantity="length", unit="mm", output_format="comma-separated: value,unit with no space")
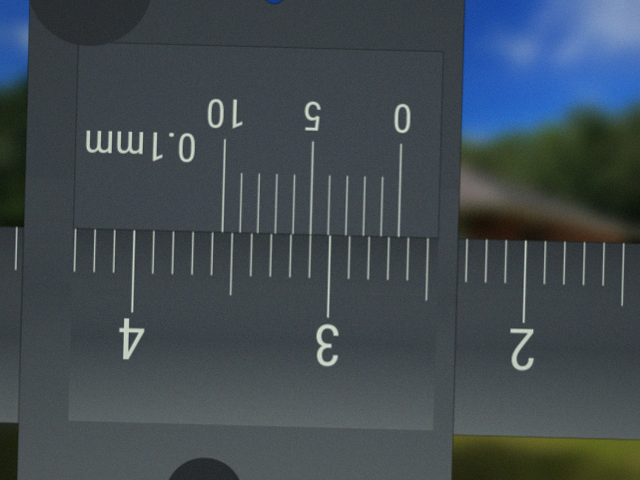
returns 26.5,mm
